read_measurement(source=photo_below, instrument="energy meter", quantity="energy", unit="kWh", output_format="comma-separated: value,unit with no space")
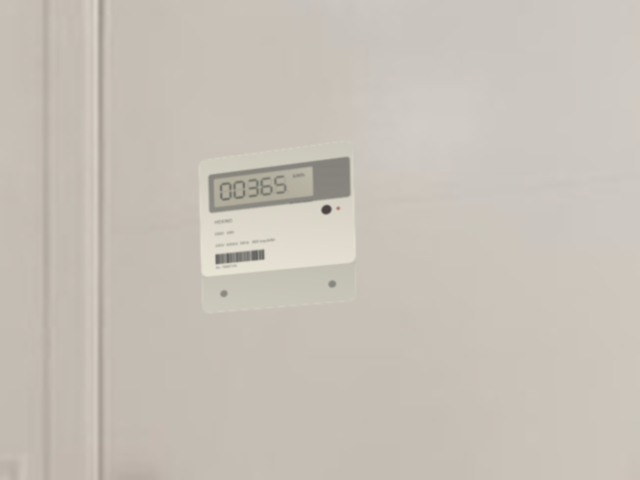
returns 365,kWh
